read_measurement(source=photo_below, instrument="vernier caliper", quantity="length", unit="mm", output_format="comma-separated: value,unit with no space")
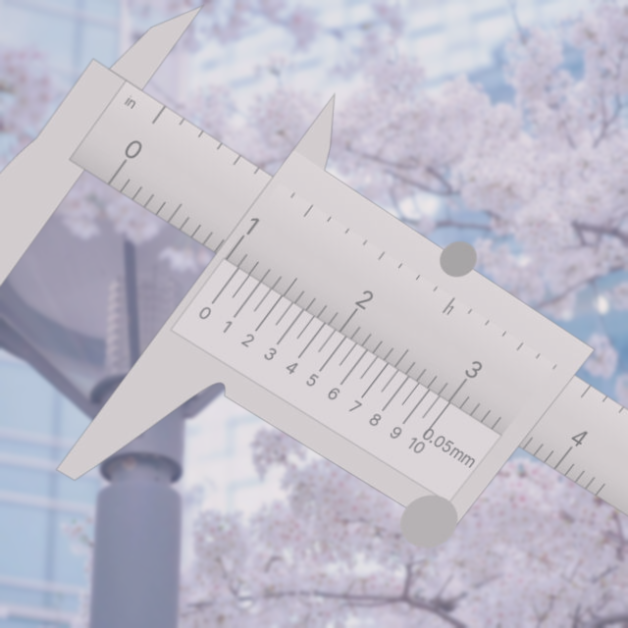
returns 11.1,mm
